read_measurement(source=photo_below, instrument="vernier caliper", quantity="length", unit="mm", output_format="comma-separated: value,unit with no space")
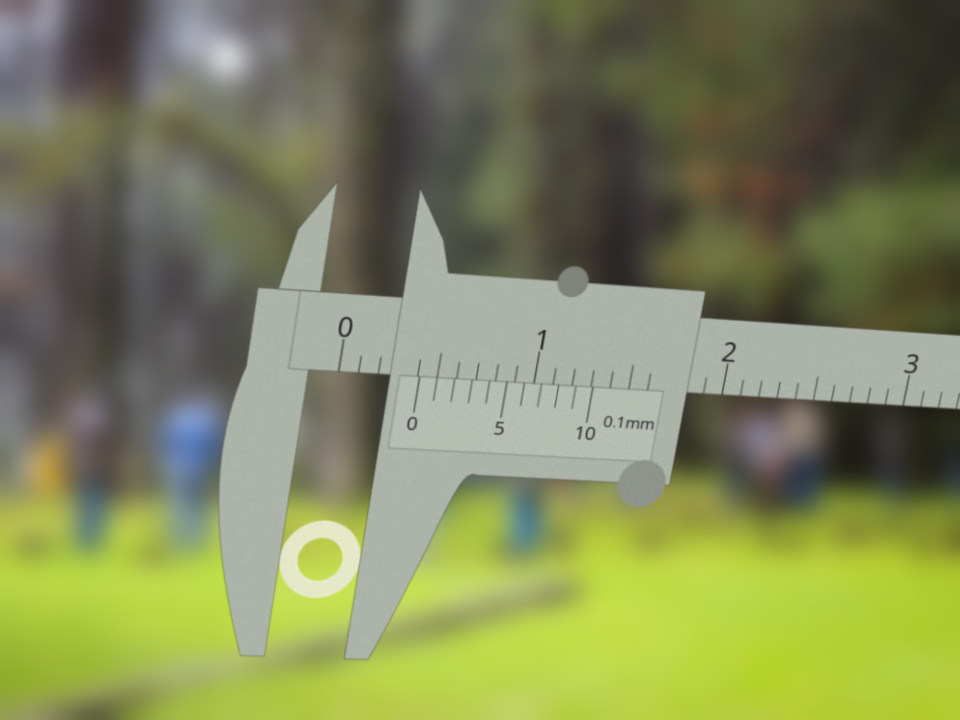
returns 4.1,mm
